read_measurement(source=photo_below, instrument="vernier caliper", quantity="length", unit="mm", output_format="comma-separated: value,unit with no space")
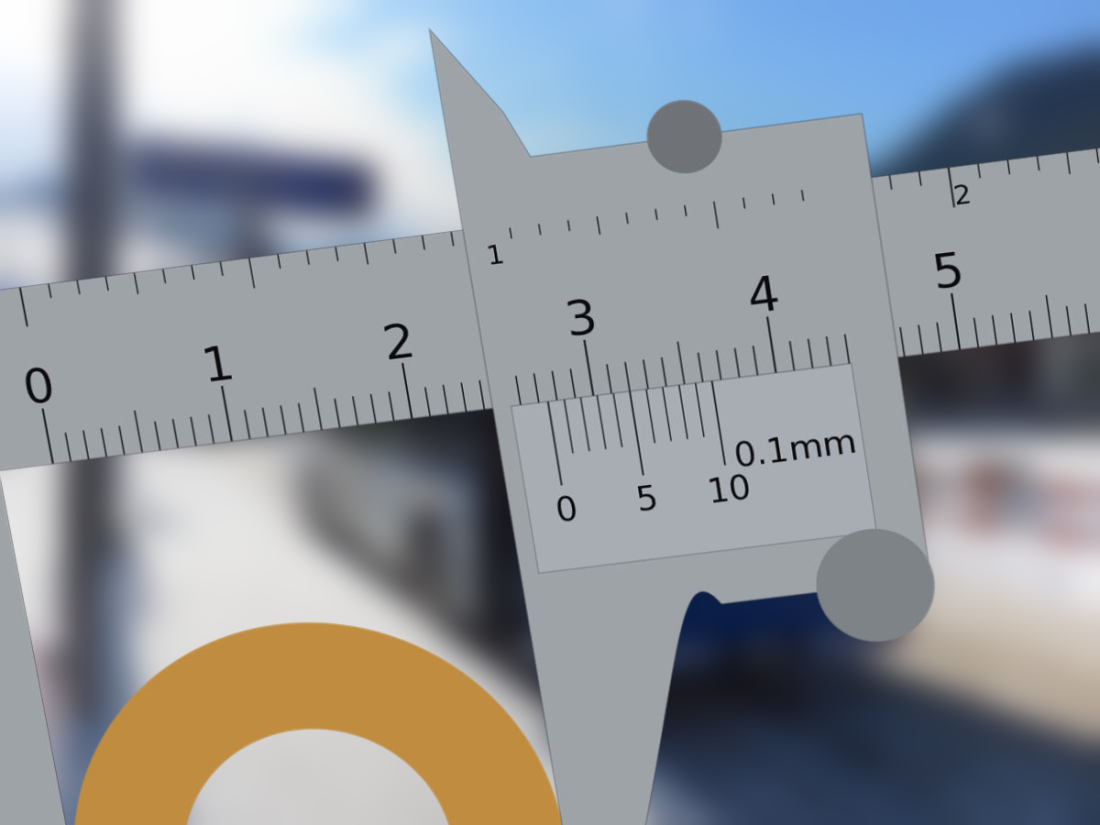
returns 27.5,mm
